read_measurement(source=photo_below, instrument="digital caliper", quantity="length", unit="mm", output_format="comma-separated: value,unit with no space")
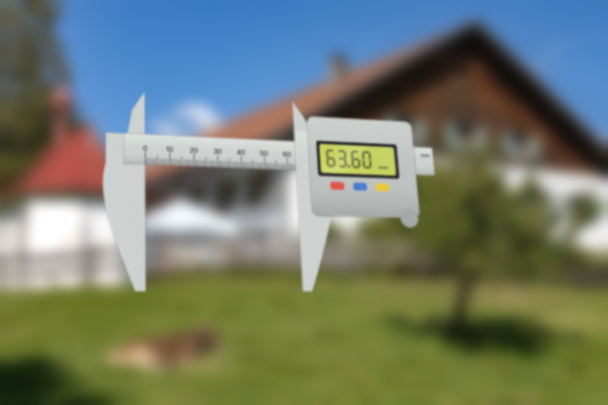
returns 63.60,mm
